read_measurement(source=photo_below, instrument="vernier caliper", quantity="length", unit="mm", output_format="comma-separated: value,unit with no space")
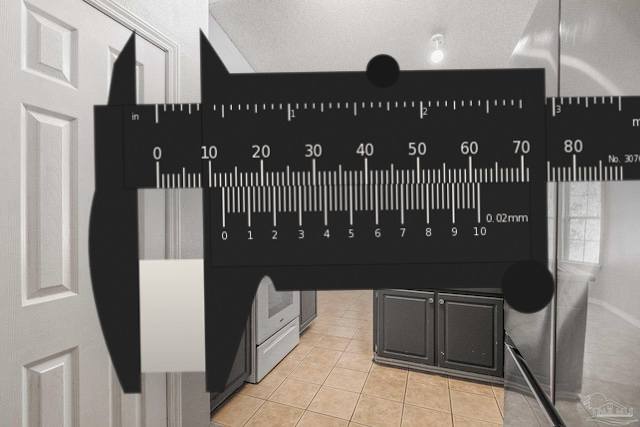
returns 12.5,mm
